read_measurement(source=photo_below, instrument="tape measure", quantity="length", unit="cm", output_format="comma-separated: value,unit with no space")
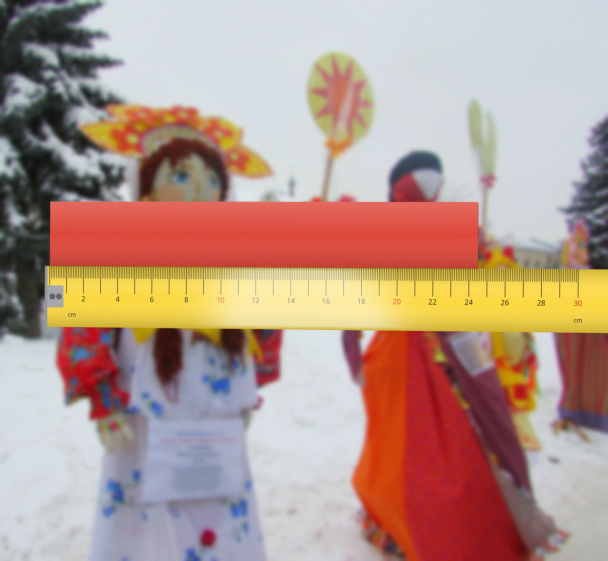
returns 24.5,cm
